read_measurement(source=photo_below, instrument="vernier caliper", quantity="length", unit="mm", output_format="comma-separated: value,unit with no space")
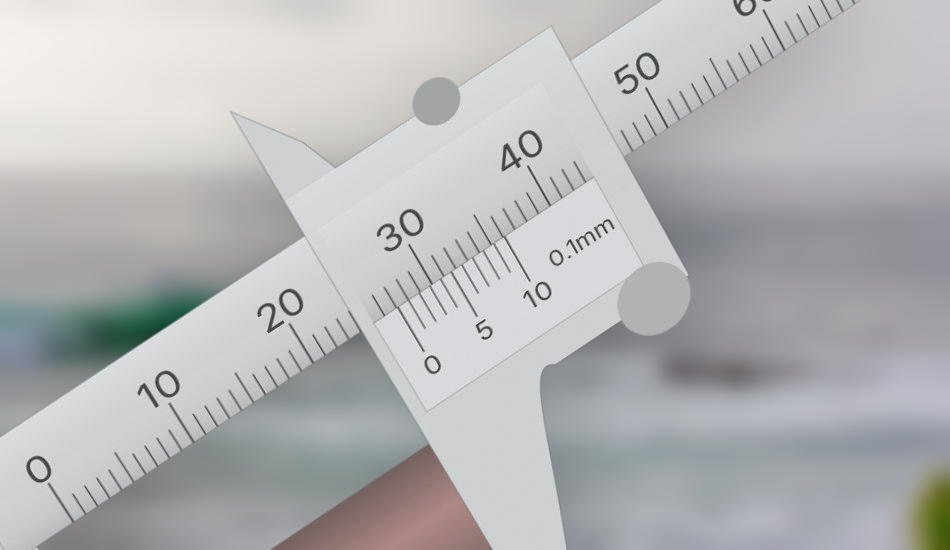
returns 27.1,mm
